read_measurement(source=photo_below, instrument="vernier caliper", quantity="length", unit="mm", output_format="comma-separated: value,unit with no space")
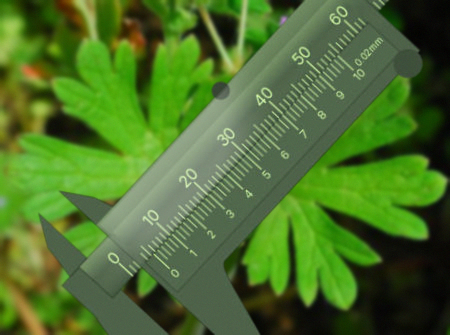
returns 5.5,mm
